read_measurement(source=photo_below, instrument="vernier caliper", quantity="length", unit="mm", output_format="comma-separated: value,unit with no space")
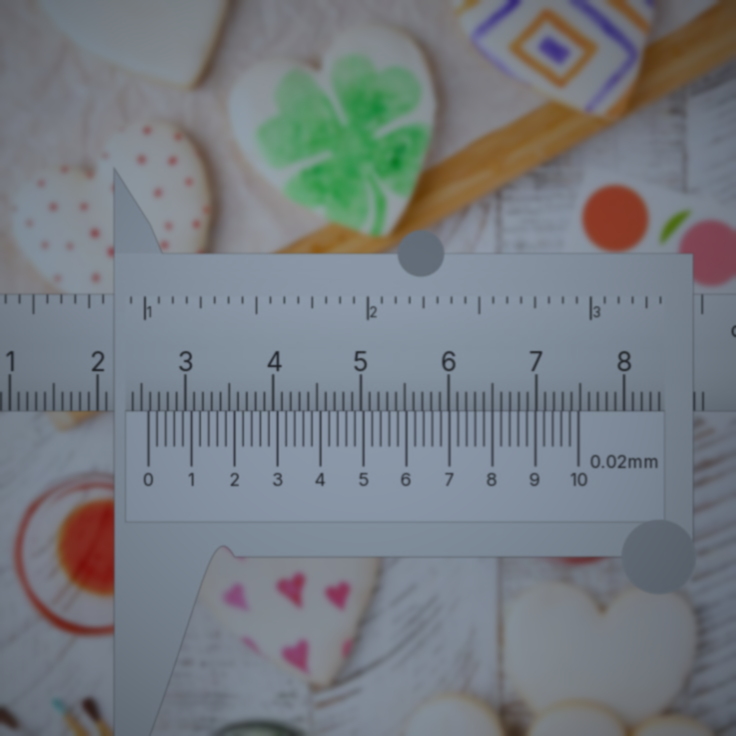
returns 25.8,mm
